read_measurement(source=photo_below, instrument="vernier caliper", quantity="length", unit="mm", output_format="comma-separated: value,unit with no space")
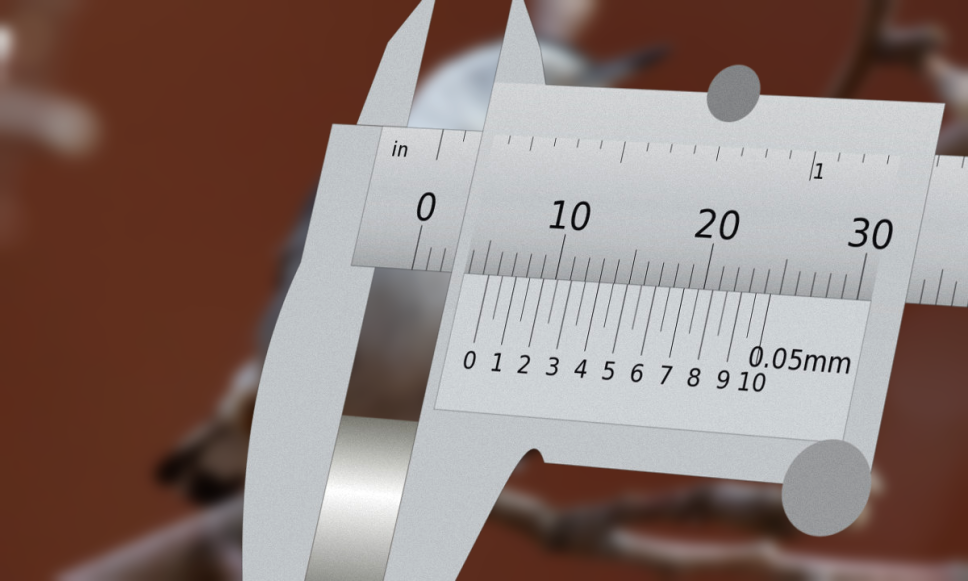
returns 5.4,mm
